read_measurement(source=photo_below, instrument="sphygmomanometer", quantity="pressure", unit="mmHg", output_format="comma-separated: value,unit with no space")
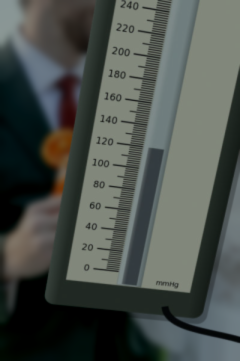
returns 120,mmHg
